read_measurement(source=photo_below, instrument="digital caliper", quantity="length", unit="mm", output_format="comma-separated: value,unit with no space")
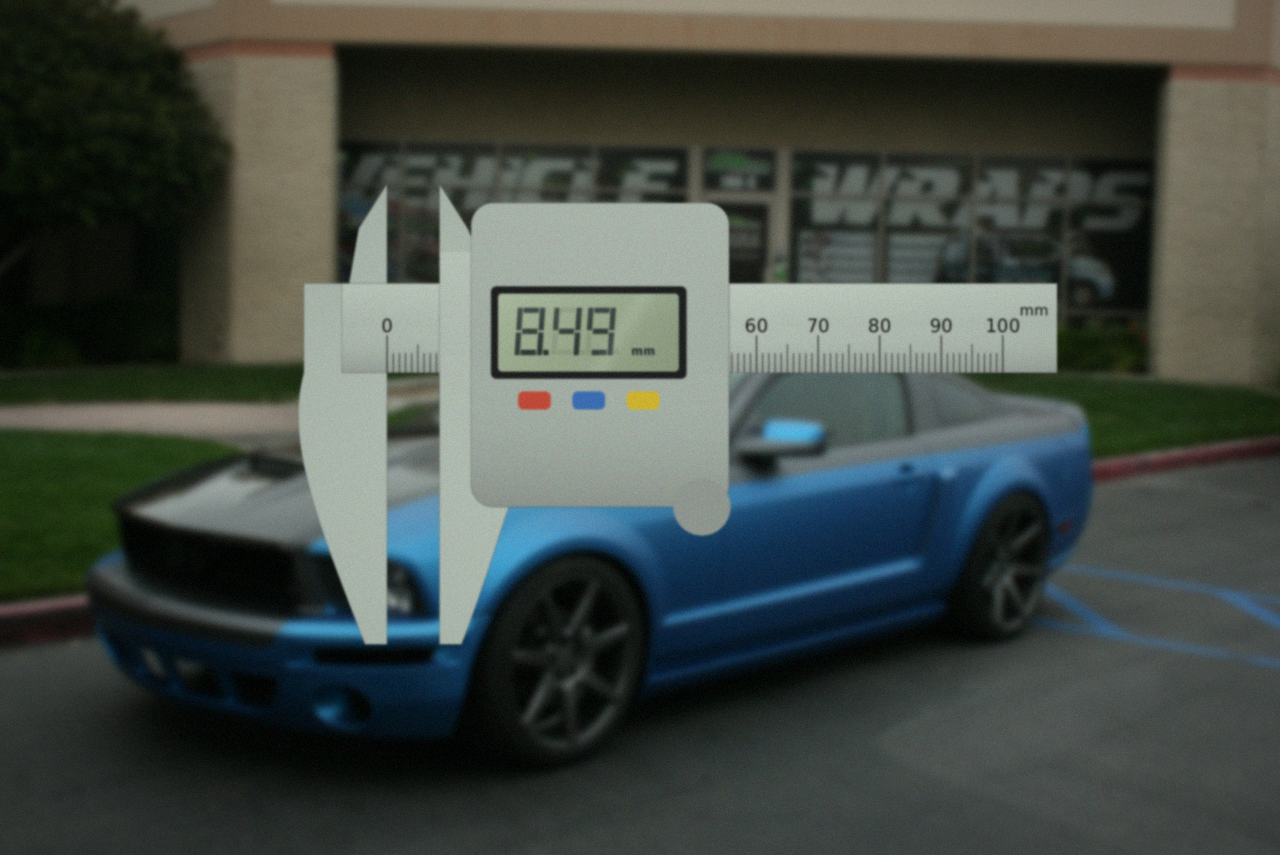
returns 8.49,mm
